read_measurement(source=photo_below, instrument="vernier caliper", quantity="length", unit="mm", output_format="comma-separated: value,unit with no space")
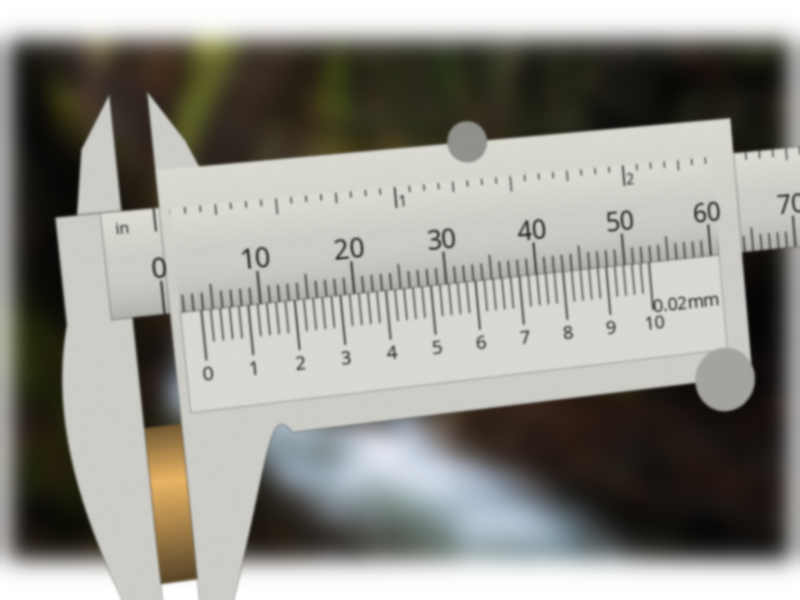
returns 3.8,mm
